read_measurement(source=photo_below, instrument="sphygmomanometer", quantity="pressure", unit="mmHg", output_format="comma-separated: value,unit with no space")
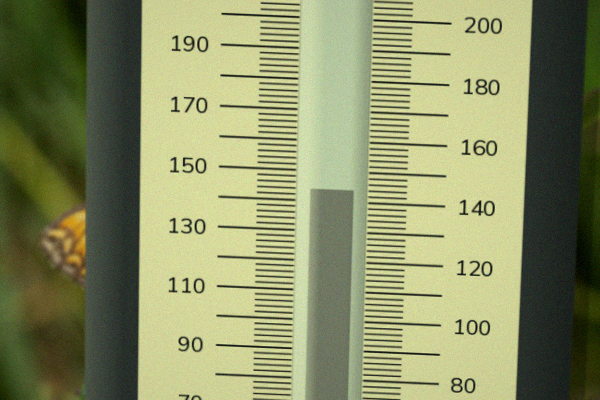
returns 144,mmHg
